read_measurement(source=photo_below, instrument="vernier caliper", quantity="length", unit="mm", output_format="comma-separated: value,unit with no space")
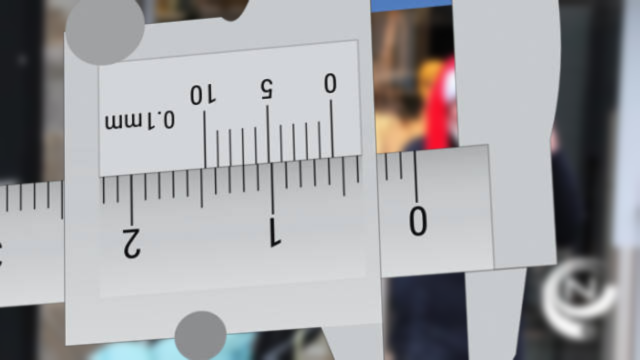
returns 5.7,mm
